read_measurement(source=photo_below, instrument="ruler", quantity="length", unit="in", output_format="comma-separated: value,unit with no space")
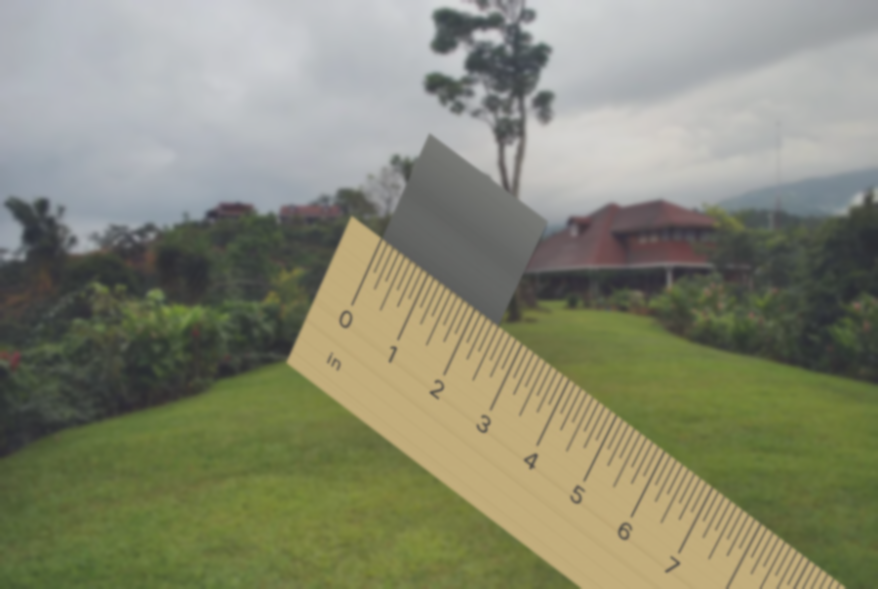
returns 2.5,in
